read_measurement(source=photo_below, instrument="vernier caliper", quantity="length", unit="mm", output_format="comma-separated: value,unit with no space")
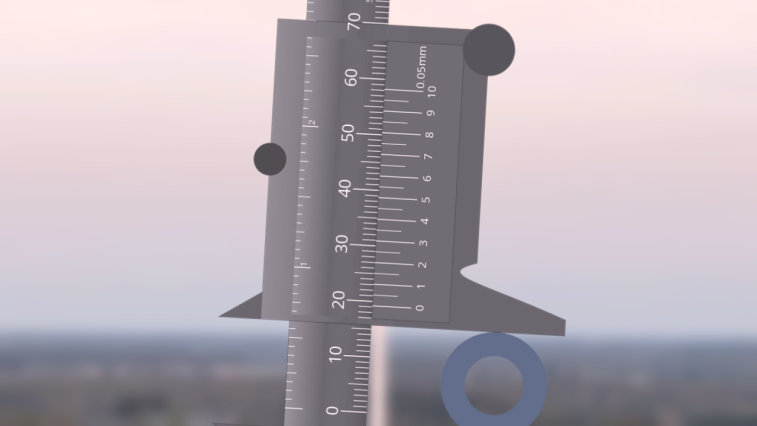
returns 19.2,mm
